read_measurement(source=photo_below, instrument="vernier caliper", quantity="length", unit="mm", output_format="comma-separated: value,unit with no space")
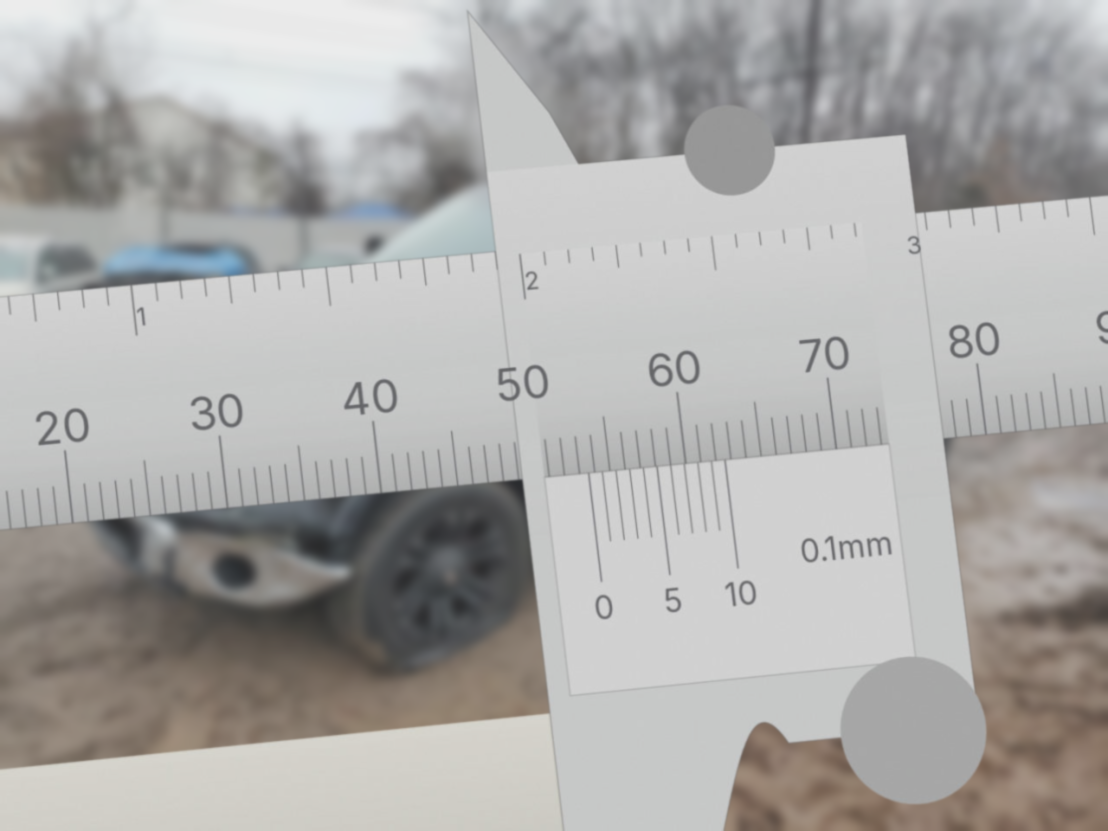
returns 53.6,mm
